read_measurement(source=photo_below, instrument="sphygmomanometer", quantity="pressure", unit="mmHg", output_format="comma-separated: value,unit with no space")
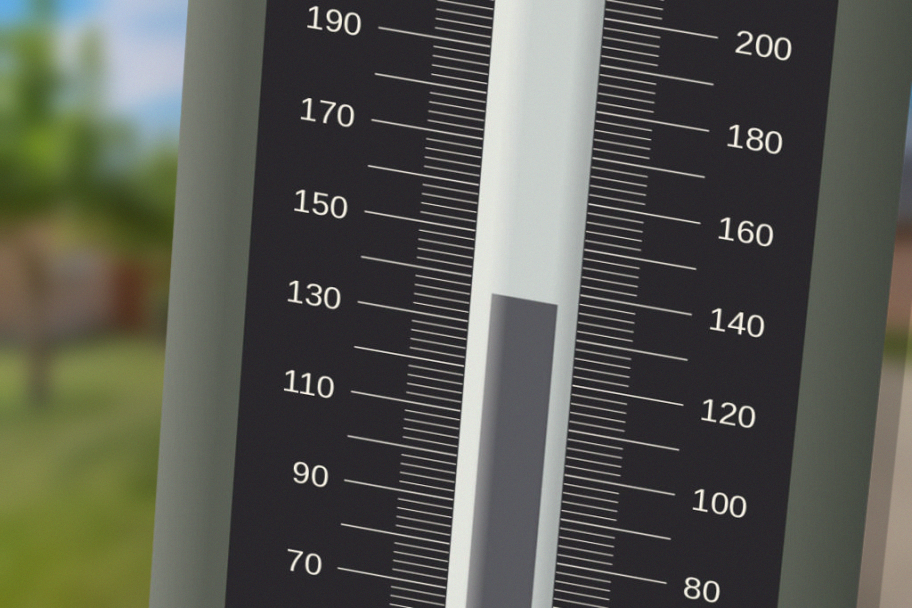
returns 137,mmHg
